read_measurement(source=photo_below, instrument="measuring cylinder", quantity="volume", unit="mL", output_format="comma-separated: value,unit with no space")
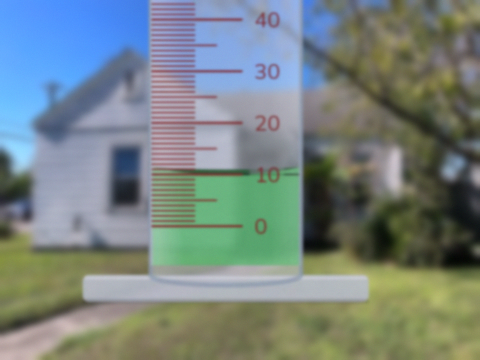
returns 10,mL
